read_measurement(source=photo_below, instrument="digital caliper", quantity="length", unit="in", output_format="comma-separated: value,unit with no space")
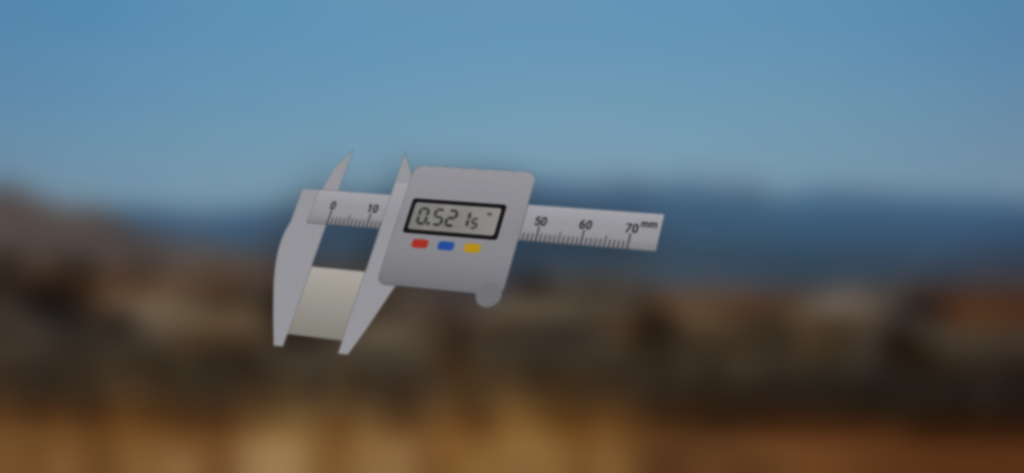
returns 0.5215,in
